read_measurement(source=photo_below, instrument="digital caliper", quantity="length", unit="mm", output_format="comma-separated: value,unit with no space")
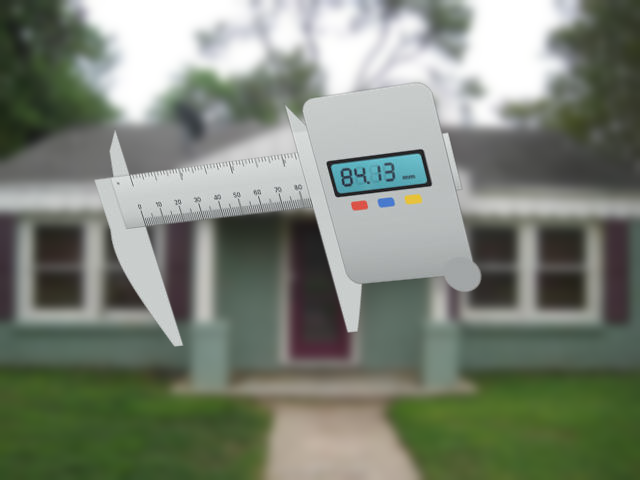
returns 84.13,mm
